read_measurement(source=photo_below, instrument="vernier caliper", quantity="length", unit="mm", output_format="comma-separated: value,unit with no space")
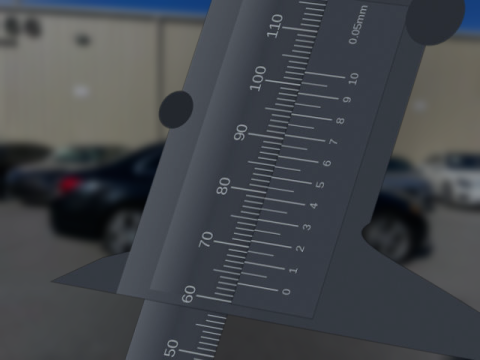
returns 63.4,mm
